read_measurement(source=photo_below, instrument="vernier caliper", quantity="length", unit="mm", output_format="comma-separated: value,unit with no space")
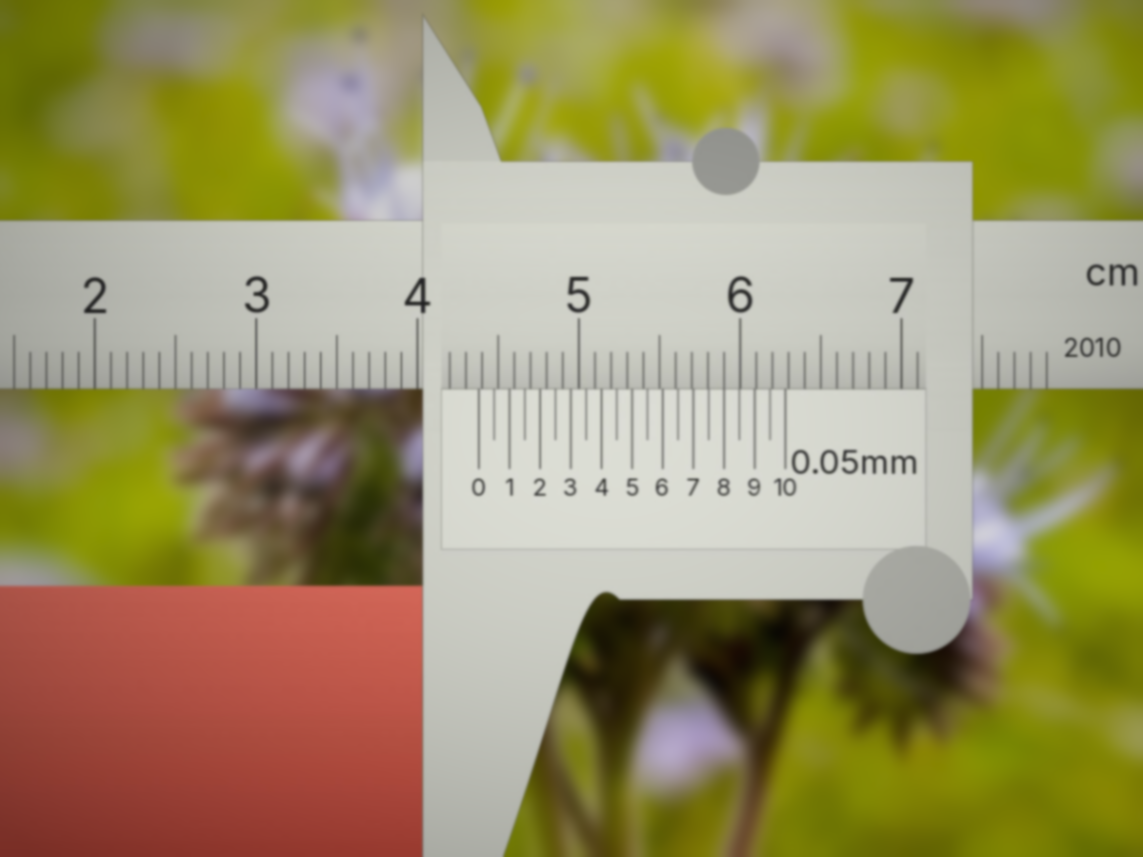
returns 43.8,mm
